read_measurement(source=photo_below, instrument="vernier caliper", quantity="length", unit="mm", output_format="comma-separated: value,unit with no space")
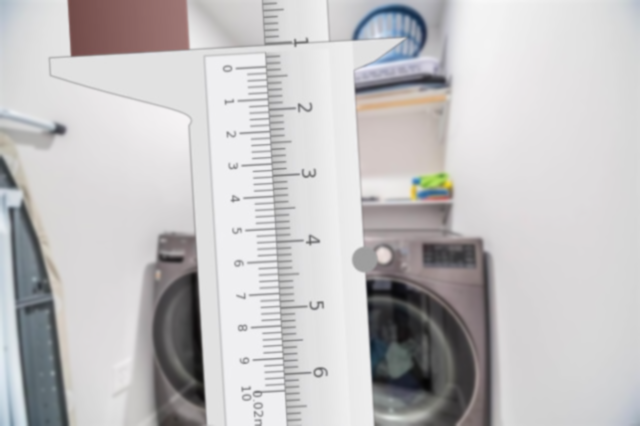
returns 13.5,mm
